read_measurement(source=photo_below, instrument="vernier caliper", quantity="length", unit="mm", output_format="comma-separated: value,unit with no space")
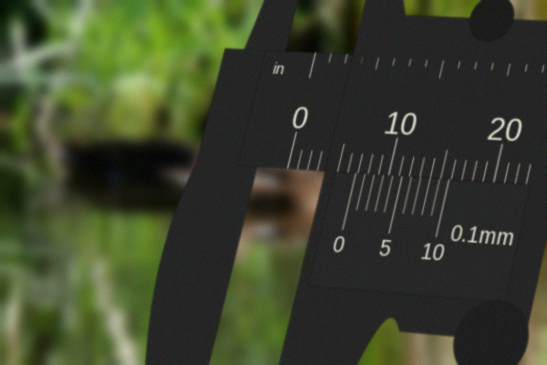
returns 6.8,mm
